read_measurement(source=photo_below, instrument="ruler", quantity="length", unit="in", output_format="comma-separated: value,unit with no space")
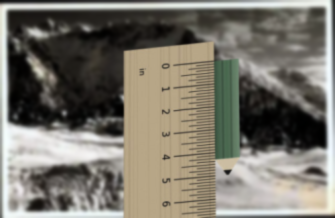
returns 5,in
